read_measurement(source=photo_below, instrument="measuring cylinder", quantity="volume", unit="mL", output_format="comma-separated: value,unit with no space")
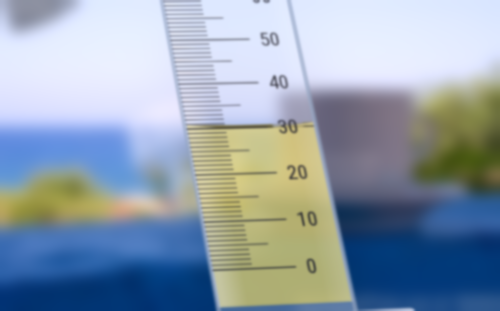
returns 30,mL
